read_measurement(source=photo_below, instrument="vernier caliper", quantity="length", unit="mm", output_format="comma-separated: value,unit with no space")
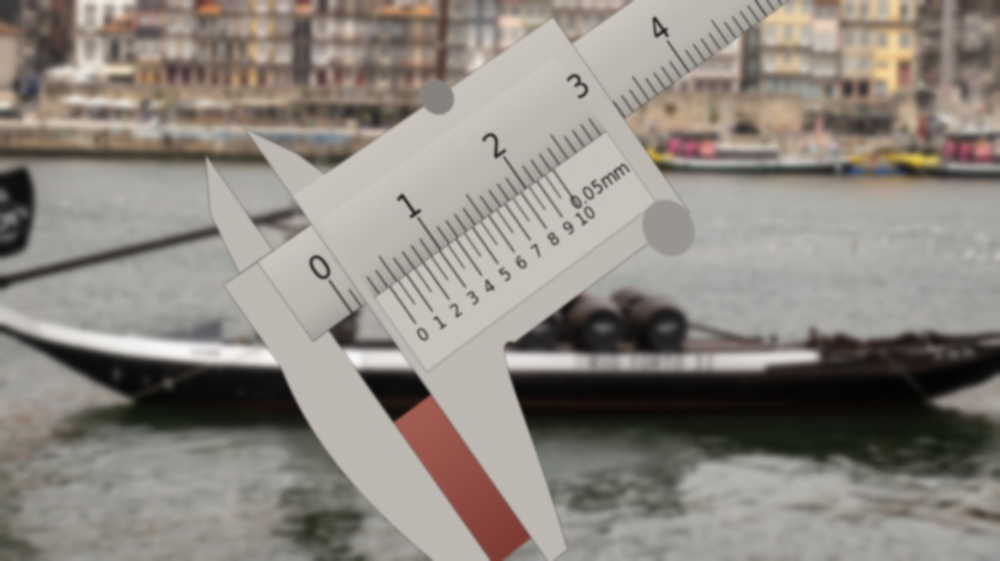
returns 4.2,mm
